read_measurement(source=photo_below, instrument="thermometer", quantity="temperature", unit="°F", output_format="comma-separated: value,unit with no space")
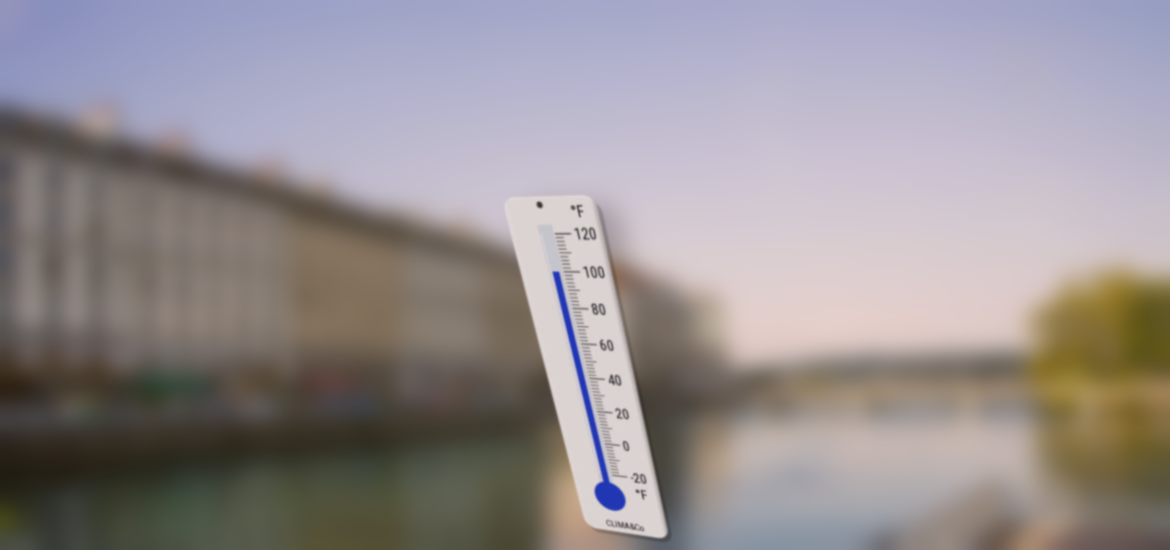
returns 100,°F
